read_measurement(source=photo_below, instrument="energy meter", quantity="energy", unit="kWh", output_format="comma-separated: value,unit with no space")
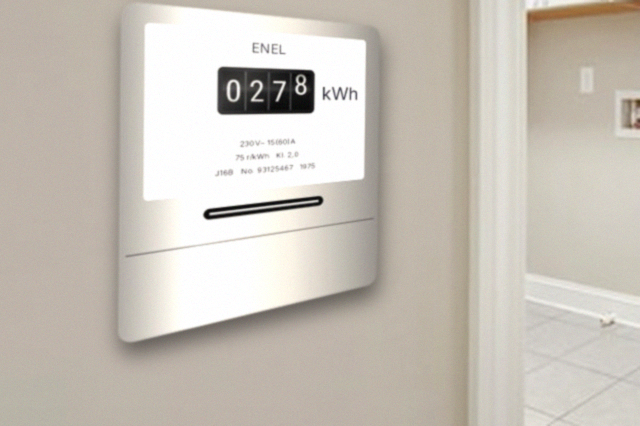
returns 278,kWh
